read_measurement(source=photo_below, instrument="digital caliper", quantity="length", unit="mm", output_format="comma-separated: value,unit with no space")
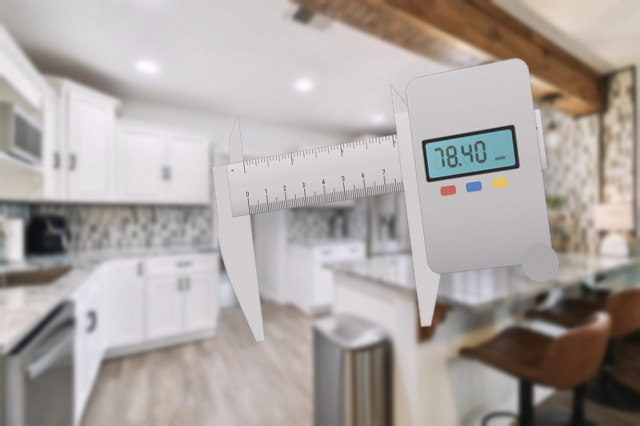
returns 78.40,mm
